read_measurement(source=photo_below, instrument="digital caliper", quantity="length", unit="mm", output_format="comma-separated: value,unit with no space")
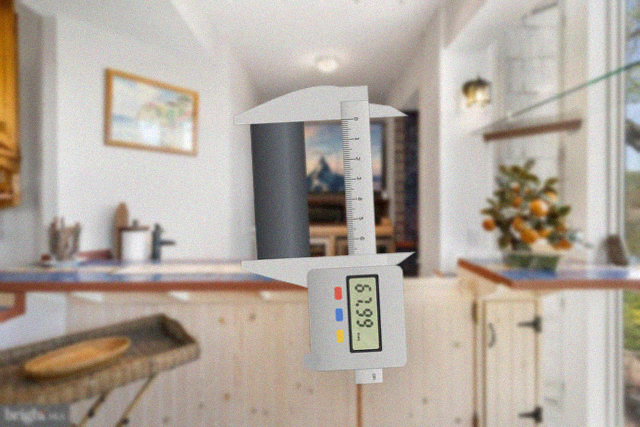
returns 67.99,mm
